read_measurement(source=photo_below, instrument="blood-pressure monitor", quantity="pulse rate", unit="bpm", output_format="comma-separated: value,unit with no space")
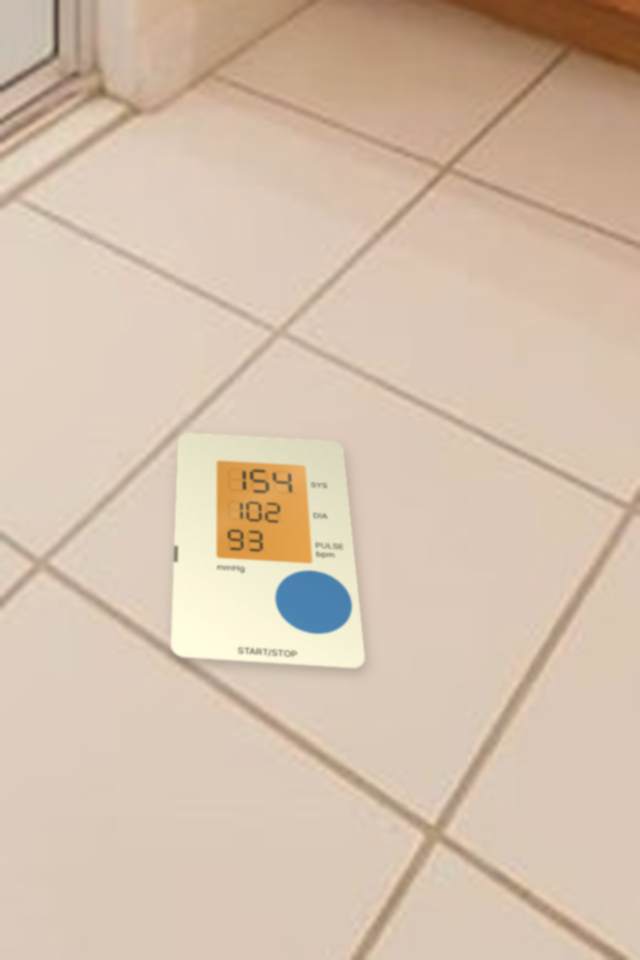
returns 93,bpm
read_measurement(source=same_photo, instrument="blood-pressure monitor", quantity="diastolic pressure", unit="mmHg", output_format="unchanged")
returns 102,mmHg
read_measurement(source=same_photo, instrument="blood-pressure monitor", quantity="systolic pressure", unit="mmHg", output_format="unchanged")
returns 154,mmHg
